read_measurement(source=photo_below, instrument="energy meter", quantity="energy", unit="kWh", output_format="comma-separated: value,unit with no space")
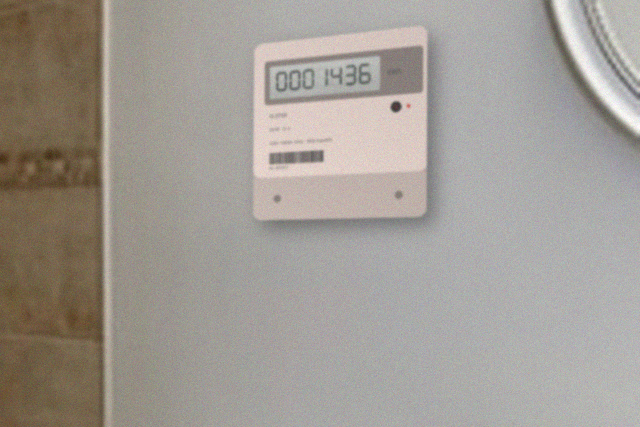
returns 1436,kWh
